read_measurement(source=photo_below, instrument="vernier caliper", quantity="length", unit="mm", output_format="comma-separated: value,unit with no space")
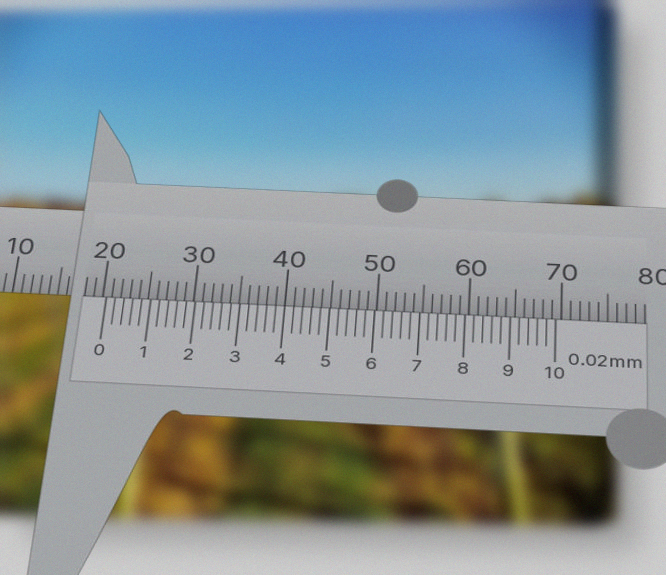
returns 20.4,mm
